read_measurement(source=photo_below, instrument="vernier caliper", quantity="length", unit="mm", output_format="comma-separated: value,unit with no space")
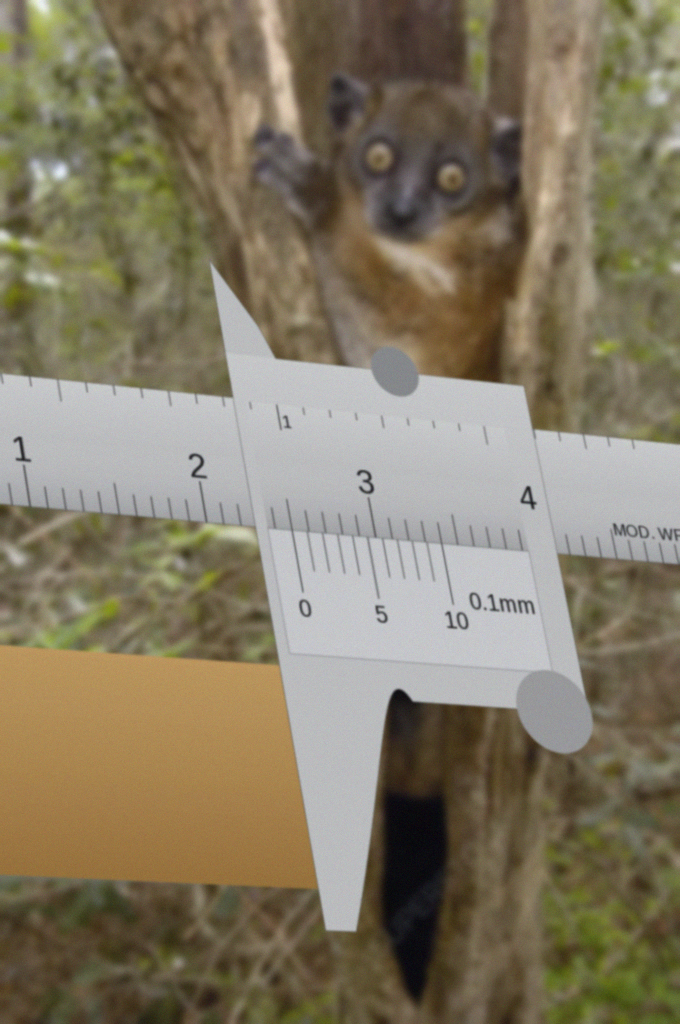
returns 25.0,mm
